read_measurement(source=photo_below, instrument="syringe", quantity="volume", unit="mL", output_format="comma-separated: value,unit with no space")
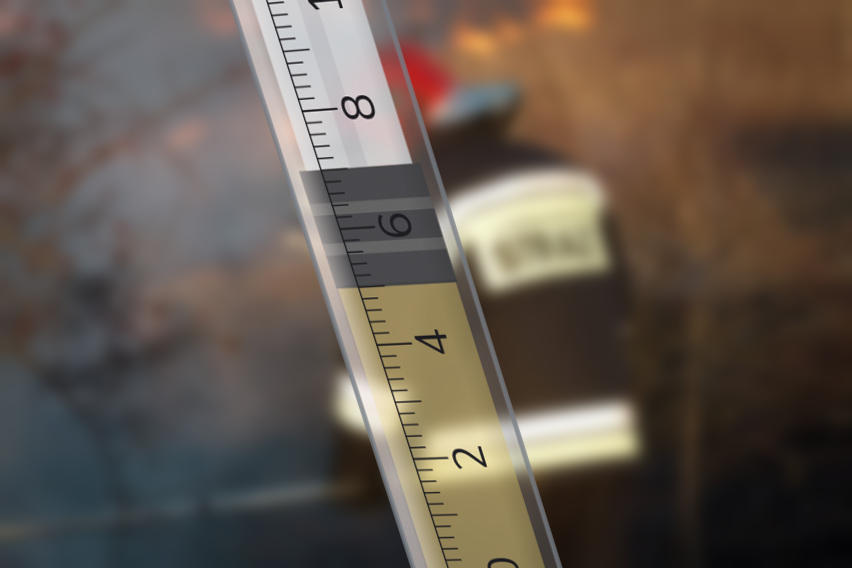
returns 5,mL
